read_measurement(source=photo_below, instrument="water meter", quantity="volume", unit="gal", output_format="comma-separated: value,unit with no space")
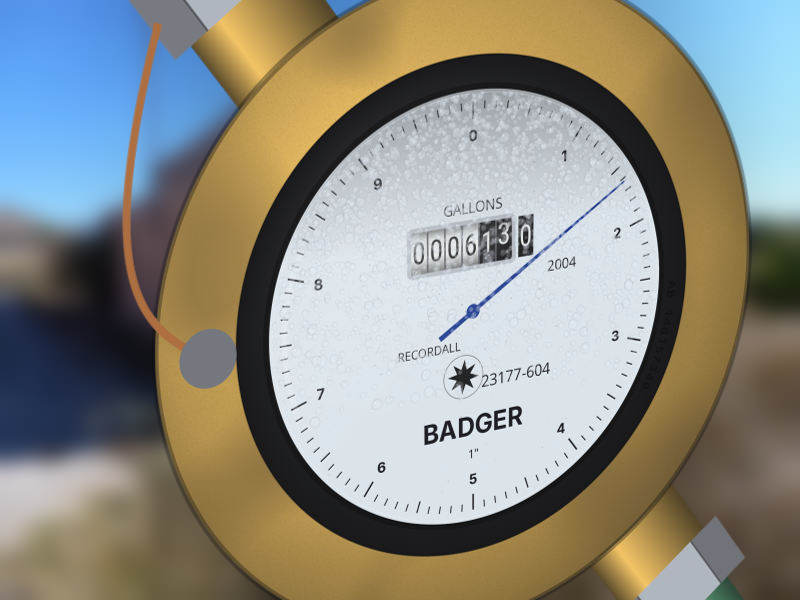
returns 6131.6,gal
